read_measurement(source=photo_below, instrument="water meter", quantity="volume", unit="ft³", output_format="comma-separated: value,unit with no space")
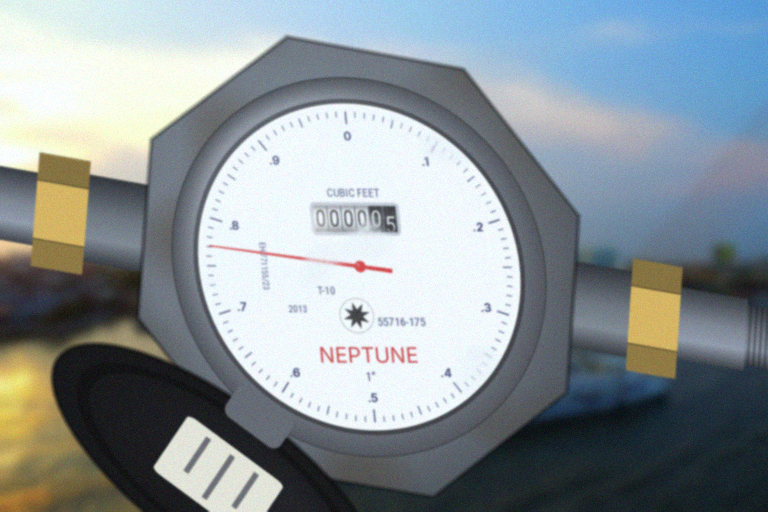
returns 4.77,ft³
